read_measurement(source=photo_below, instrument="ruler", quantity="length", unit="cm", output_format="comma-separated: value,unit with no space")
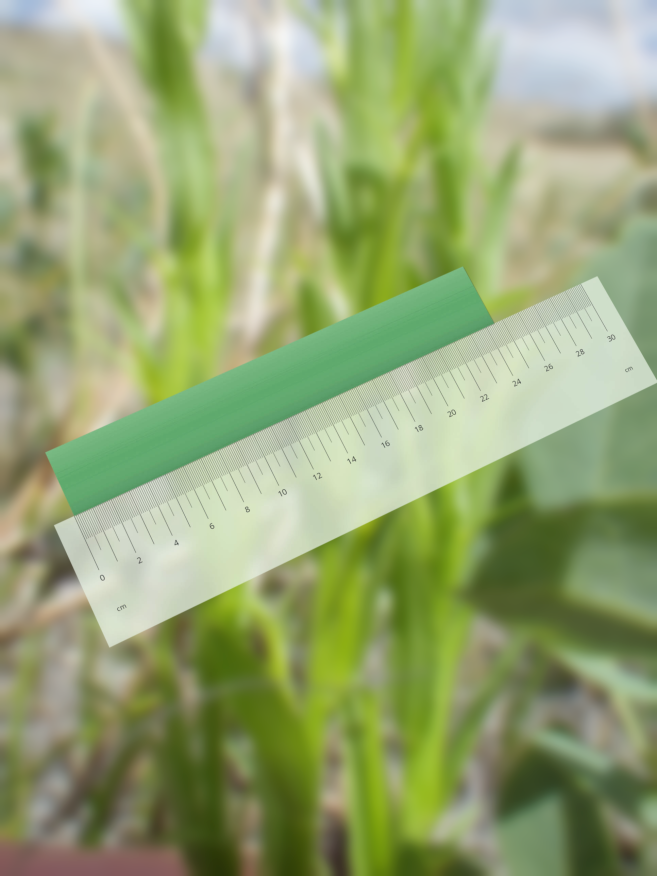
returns 24.5,cm
